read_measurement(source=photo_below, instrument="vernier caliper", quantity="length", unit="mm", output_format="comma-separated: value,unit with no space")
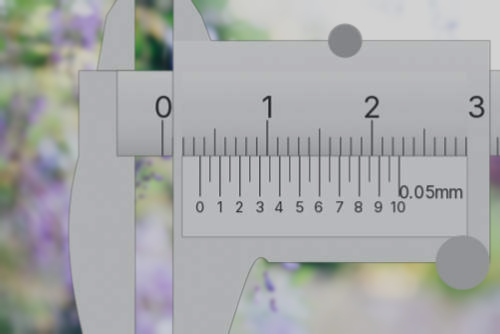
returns 3.6,mm
